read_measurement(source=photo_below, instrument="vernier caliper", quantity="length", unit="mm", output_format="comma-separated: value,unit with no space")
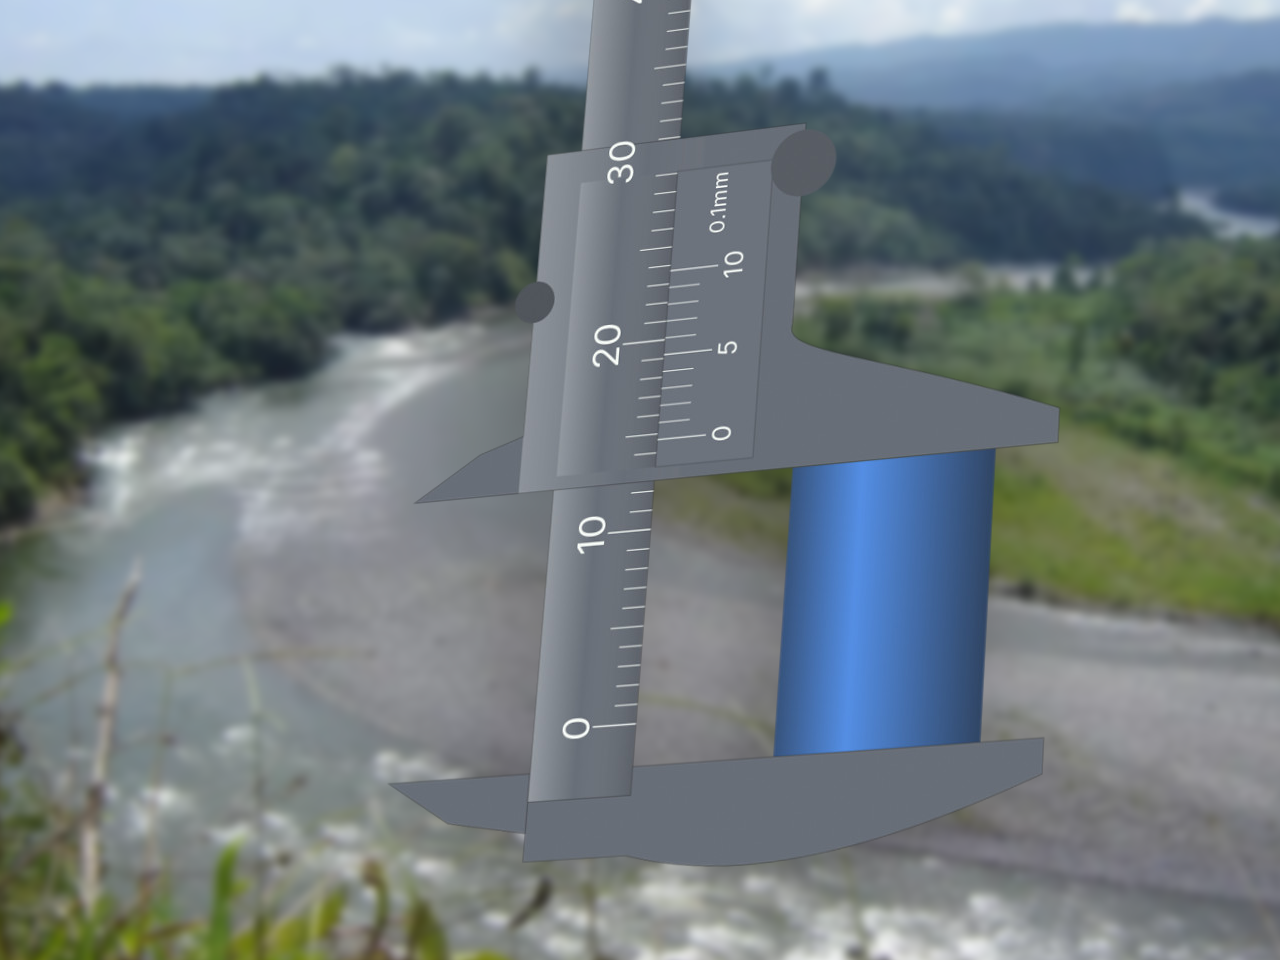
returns 14.7,mm
